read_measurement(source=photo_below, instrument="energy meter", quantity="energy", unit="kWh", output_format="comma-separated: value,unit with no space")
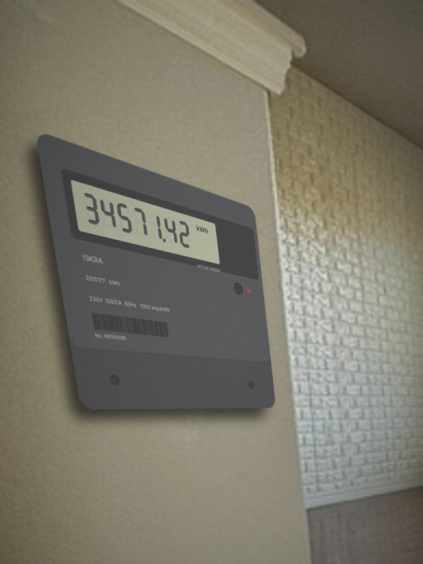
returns 34571.42,kWh
